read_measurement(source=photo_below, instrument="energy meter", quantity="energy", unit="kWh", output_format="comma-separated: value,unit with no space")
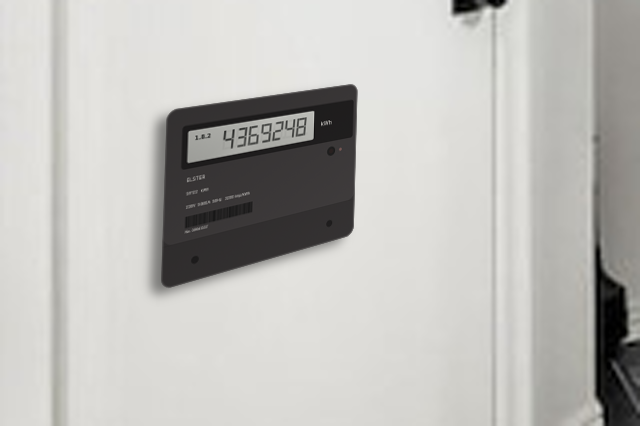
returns 4369248,kWh
